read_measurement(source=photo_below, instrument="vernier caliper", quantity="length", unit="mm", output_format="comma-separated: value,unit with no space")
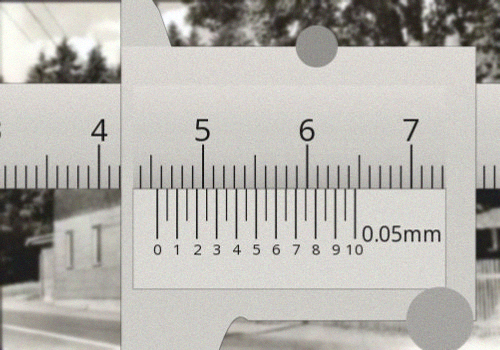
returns 45.6,mm
